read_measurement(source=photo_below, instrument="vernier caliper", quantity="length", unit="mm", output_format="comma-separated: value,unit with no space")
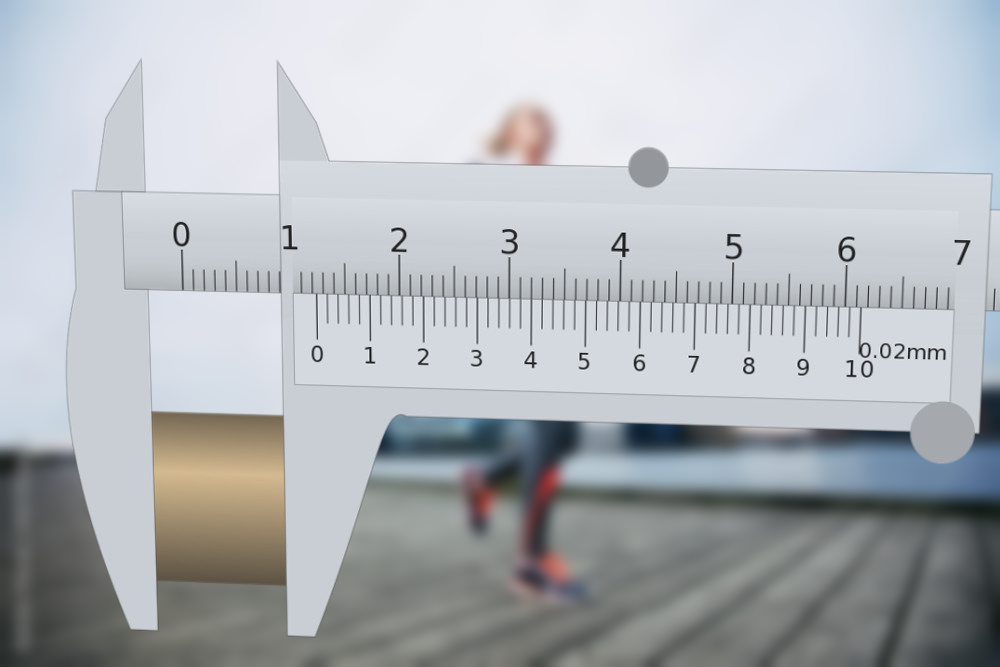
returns 12.4,mm
